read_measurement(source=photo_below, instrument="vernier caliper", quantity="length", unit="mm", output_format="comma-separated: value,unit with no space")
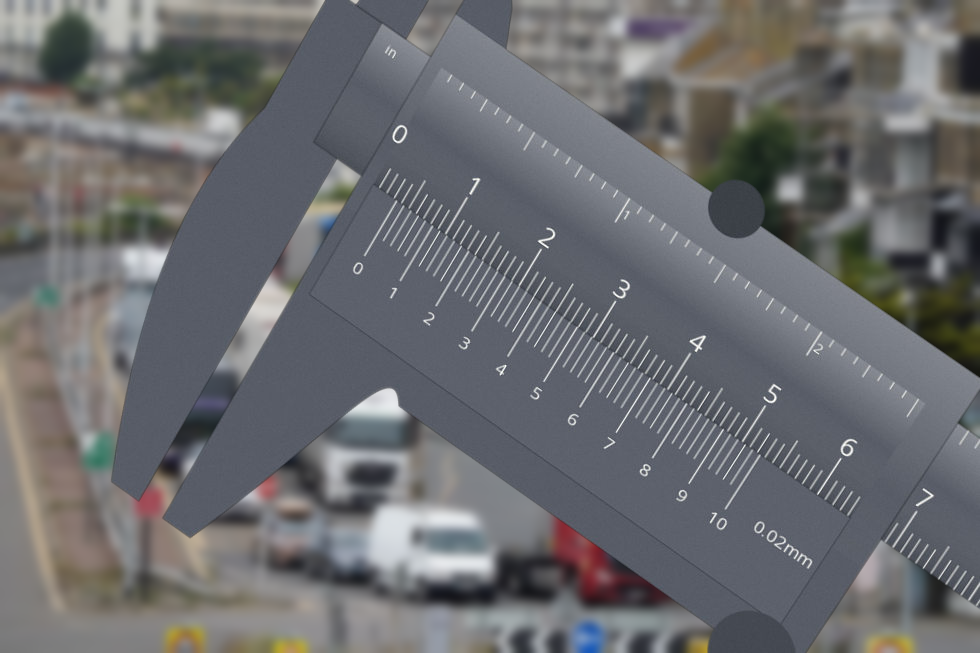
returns 3.4,mm
